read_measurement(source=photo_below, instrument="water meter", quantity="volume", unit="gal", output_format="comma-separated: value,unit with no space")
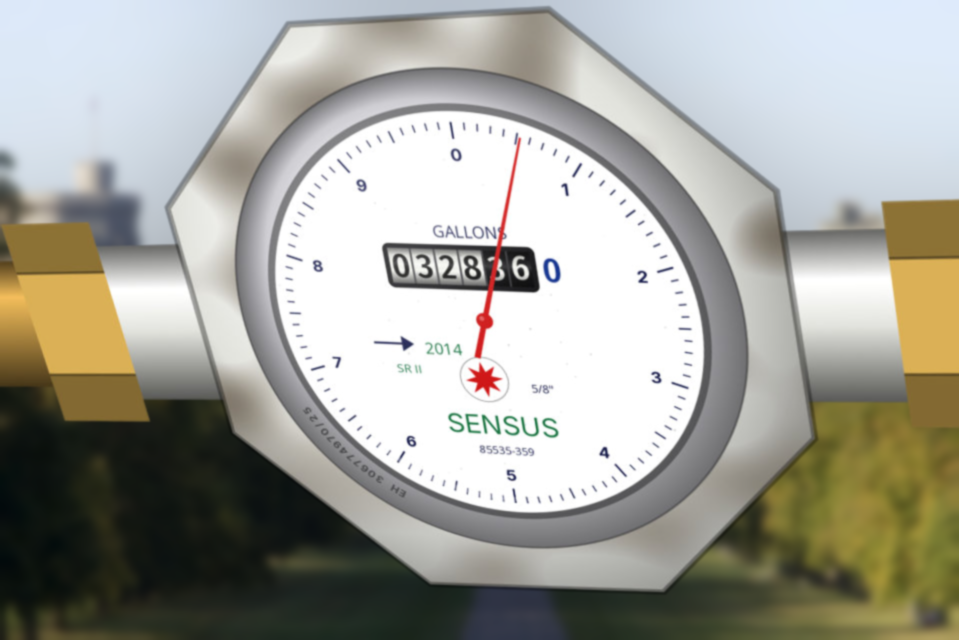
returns 328360.5,gal
